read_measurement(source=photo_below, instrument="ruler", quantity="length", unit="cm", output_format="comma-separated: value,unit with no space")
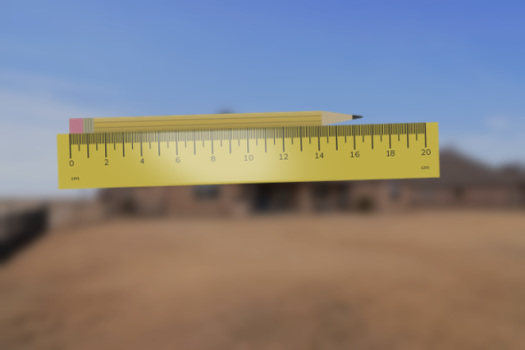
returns 16.5,cm
